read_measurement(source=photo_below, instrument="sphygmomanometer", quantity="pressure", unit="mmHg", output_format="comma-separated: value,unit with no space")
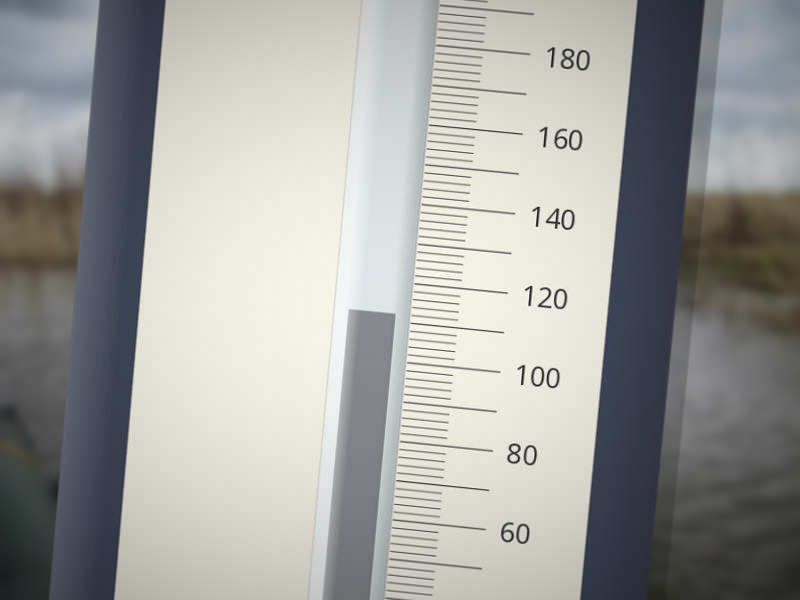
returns 112,mmHg
